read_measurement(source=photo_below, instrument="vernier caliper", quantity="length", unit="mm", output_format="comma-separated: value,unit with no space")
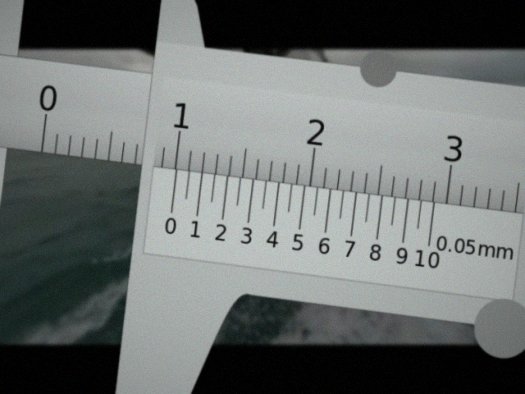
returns 10.1,mm
